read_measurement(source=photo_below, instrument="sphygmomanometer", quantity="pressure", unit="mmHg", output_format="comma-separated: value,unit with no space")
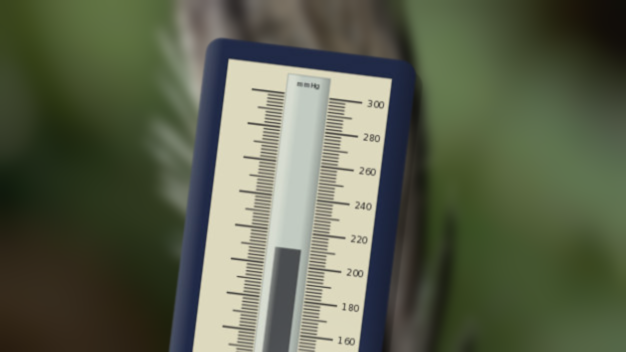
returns 210,mmHg
